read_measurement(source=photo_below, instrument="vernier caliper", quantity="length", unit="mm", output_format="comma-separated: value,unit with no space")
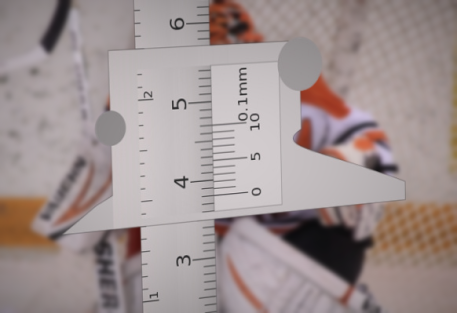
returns 38.0,mm
